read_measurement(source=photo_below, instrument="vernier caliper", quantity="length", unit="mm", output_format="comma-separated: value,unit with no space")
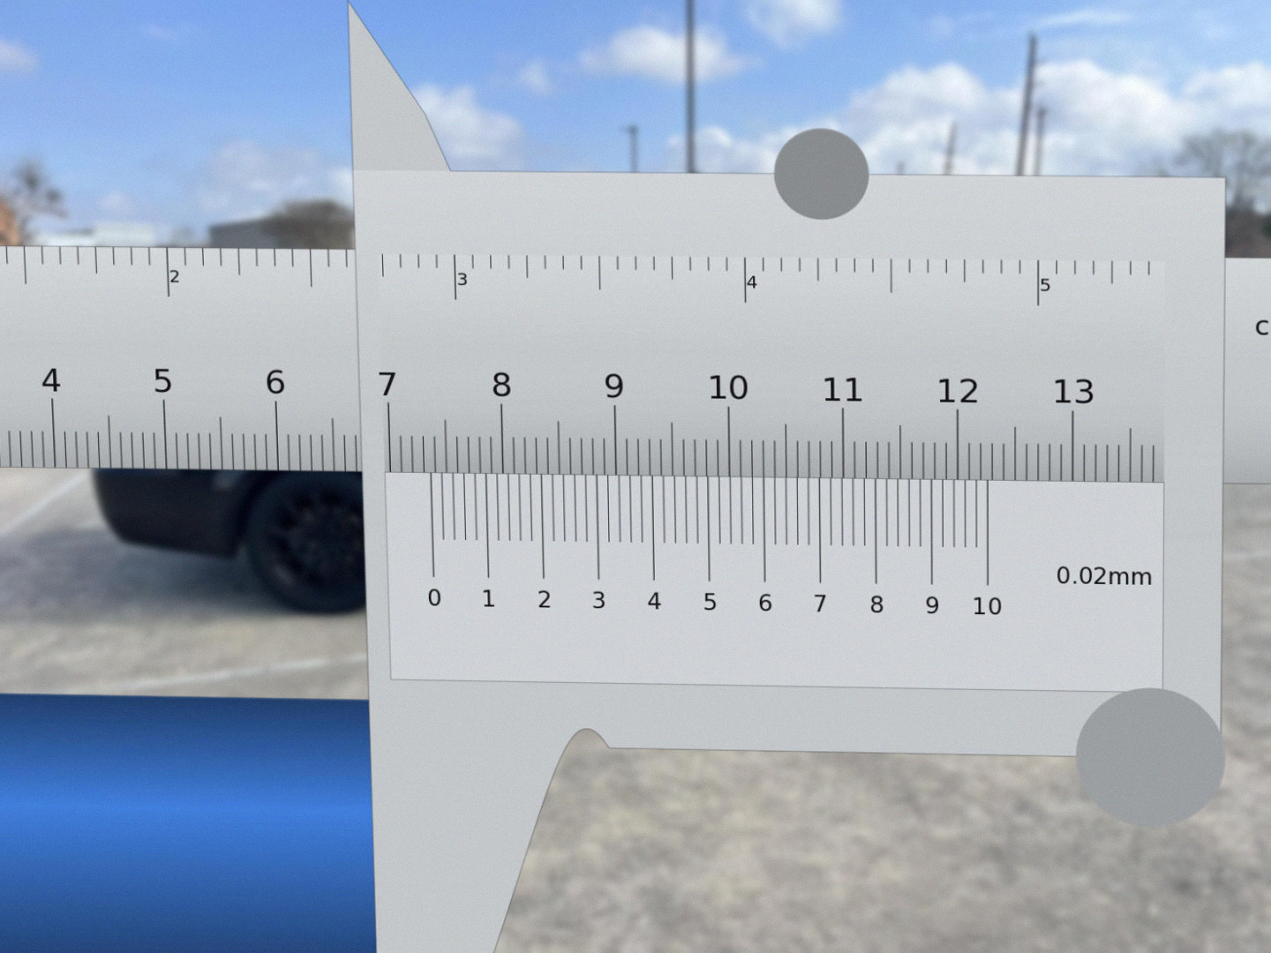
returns 73.6,mm
